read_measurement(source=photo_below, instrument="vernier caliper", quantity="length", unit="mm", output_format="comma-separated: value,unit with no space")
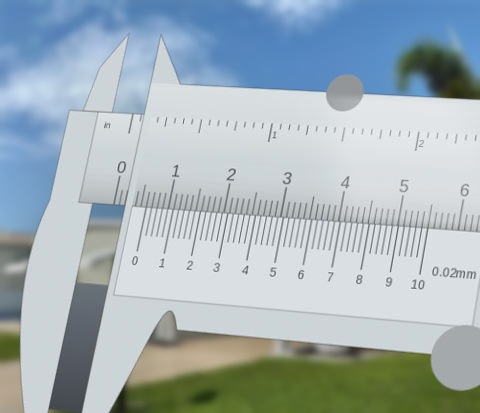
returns 6.0,mm
